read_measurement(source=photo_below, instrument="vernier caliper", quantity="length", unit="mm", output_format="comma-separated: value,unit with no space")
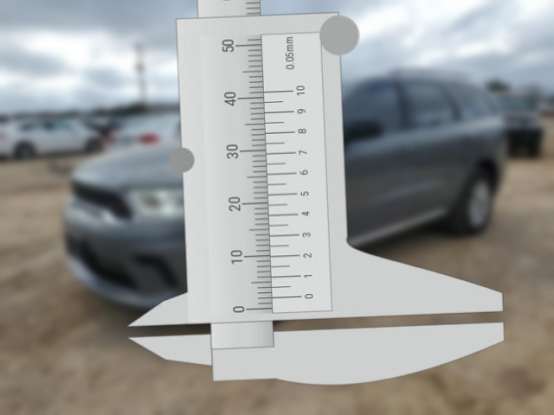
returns 2.0,mm
